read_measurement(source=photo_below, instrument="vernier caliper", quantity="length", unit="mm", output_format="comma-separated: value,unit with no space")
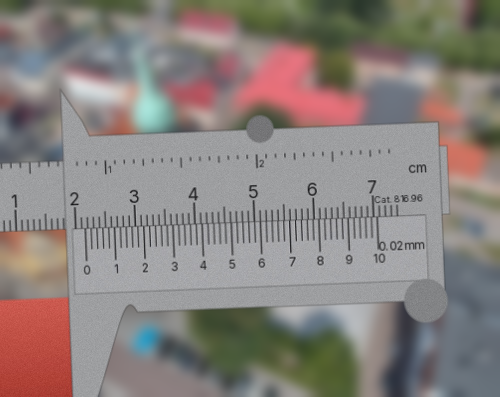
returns 21.6,mm
